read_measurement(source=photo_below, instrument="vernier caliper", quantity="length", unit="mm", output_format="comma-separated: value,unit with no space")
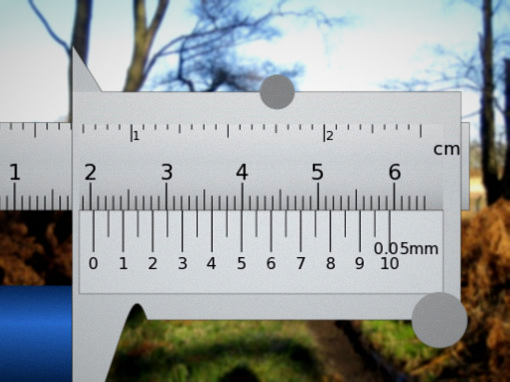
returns 20.4,mm
